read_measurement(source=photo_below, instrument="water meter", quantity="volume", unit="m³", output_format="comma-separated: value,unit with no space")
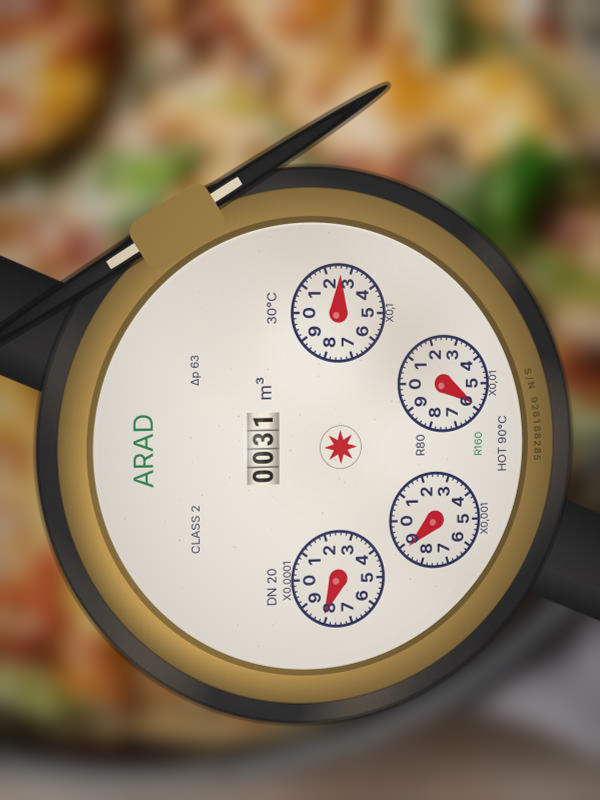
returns 31.2588,m³
